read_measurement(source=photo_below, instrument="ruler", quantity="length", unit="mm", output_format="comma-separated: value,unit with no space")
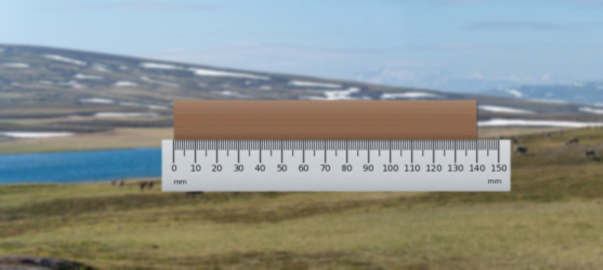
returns 140,mm
